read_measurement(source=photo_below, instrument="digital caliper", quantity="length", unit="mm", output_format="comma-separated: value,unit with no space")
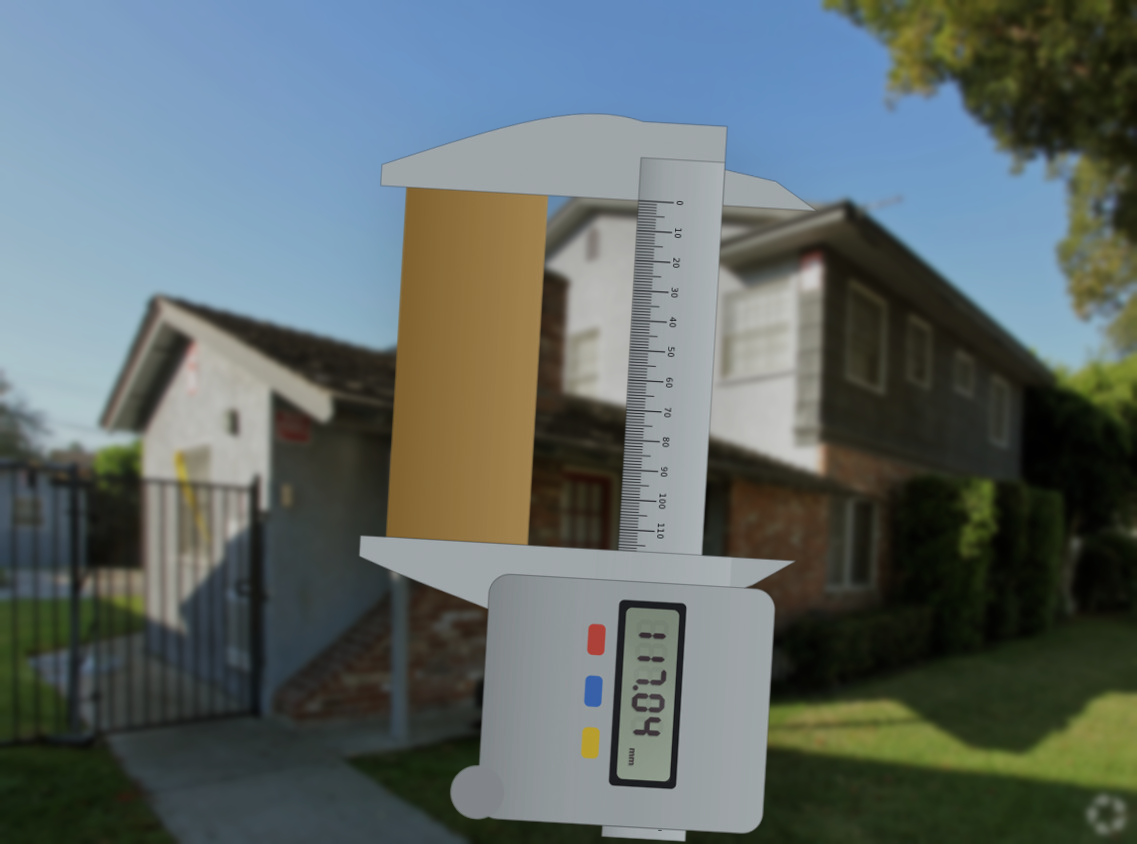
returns 117.04,mm
